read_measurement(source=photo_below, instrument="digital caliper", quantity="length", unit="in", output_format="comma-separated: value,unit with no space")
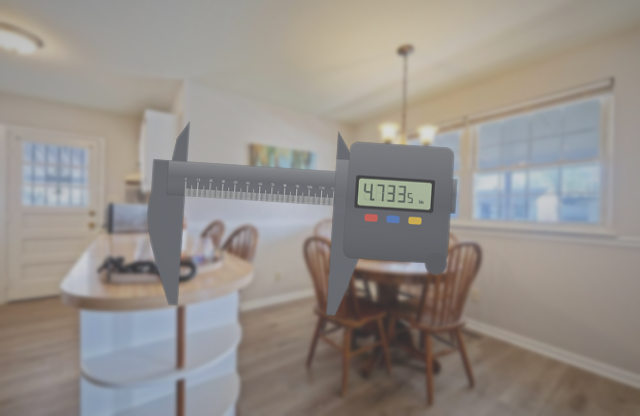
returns 4.7335,in
